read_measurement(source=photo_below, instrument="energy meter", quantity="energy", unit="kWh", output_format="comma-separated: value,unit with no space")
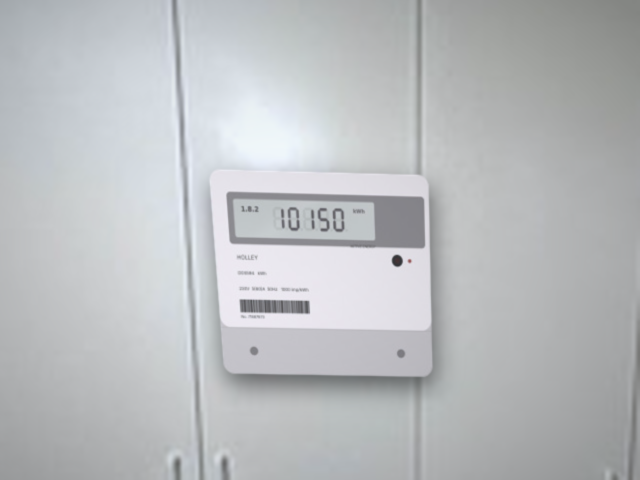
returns 10150,kWh
